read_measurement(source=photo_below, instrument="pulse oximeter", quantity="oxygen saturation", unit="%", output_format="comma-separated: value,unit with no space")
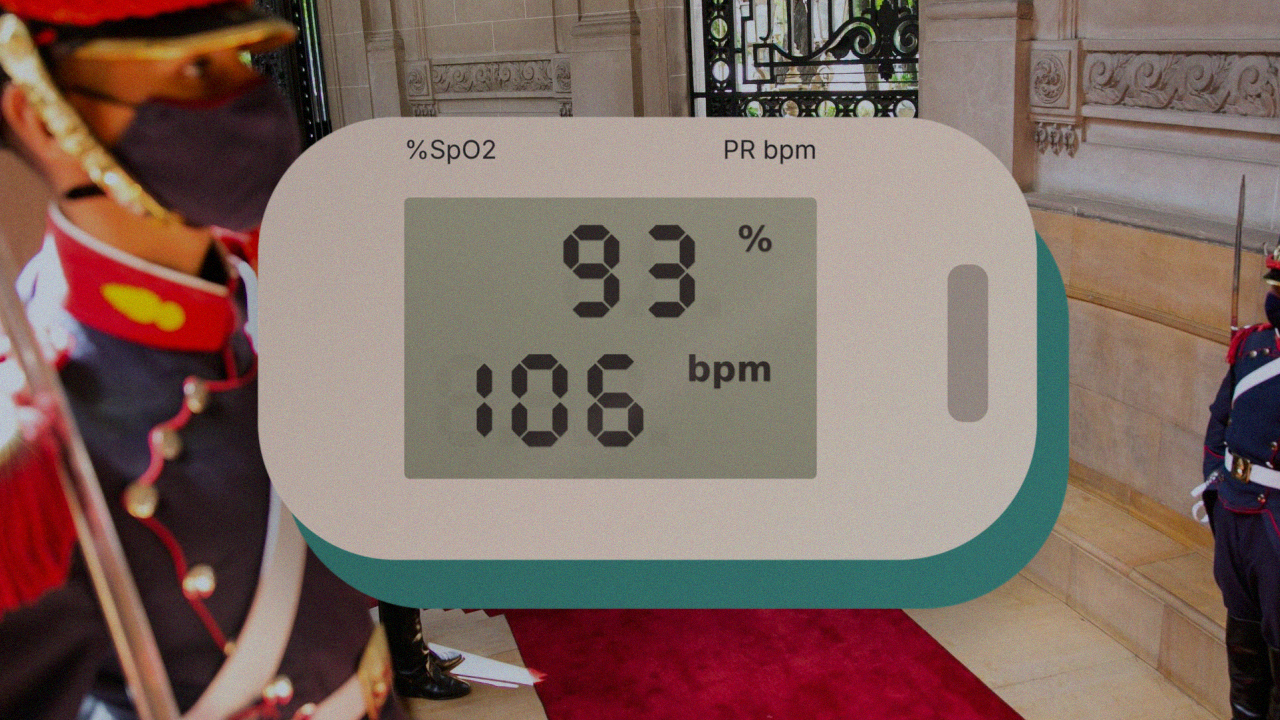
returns 93,%
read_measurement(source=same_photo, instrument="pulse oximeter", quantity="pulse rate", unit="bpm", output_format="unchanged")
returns 106,bpm
